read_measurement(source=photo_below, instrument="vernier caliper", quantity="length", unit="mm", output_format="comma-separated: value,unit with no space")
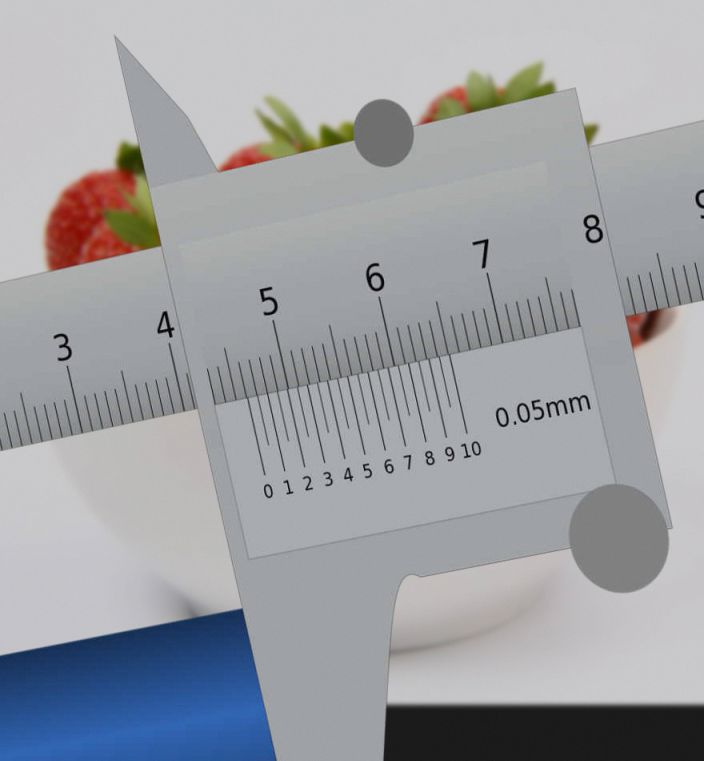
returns 46.1,mm
